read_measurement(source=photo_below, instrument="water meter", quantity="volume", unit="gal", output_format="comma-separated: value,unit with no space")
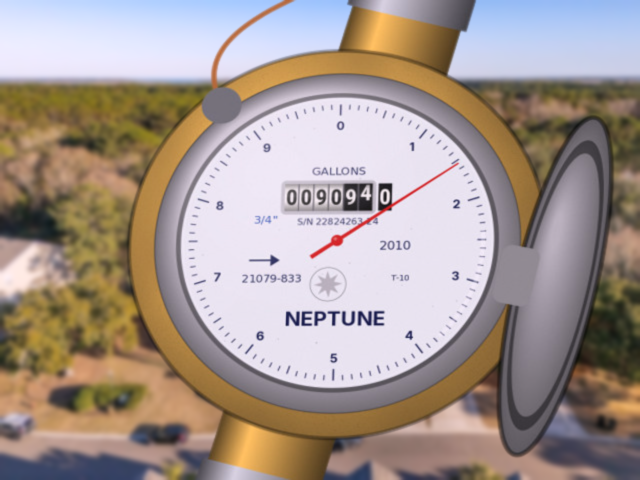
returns 90941.5,gal
